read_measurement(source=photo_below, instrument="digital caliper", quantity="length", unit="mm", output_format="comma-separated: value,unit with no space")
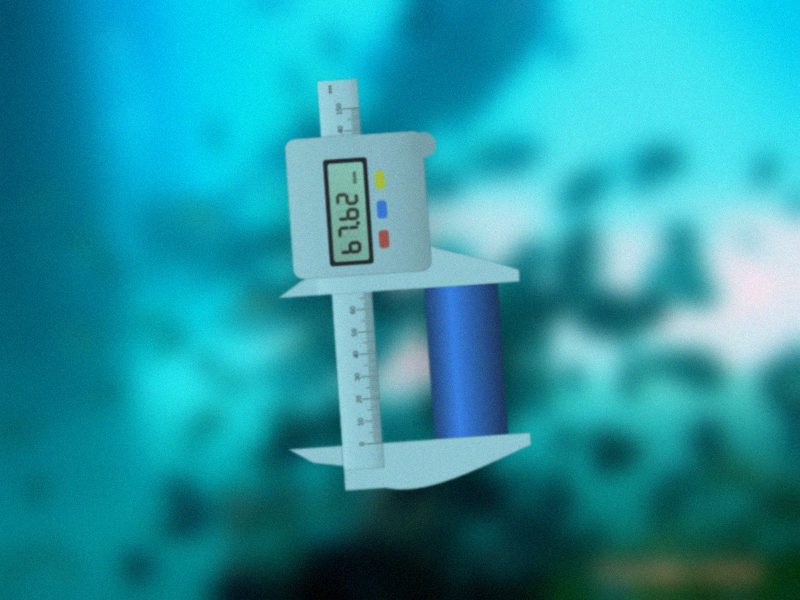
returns 67.62,mm
